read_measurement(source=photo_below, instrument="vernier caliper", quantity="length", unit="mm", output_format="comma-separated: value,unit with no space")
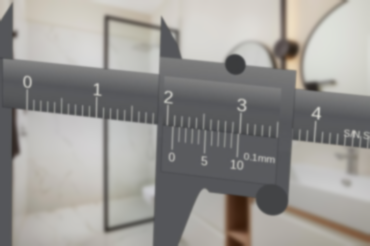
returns 20.8,mm
